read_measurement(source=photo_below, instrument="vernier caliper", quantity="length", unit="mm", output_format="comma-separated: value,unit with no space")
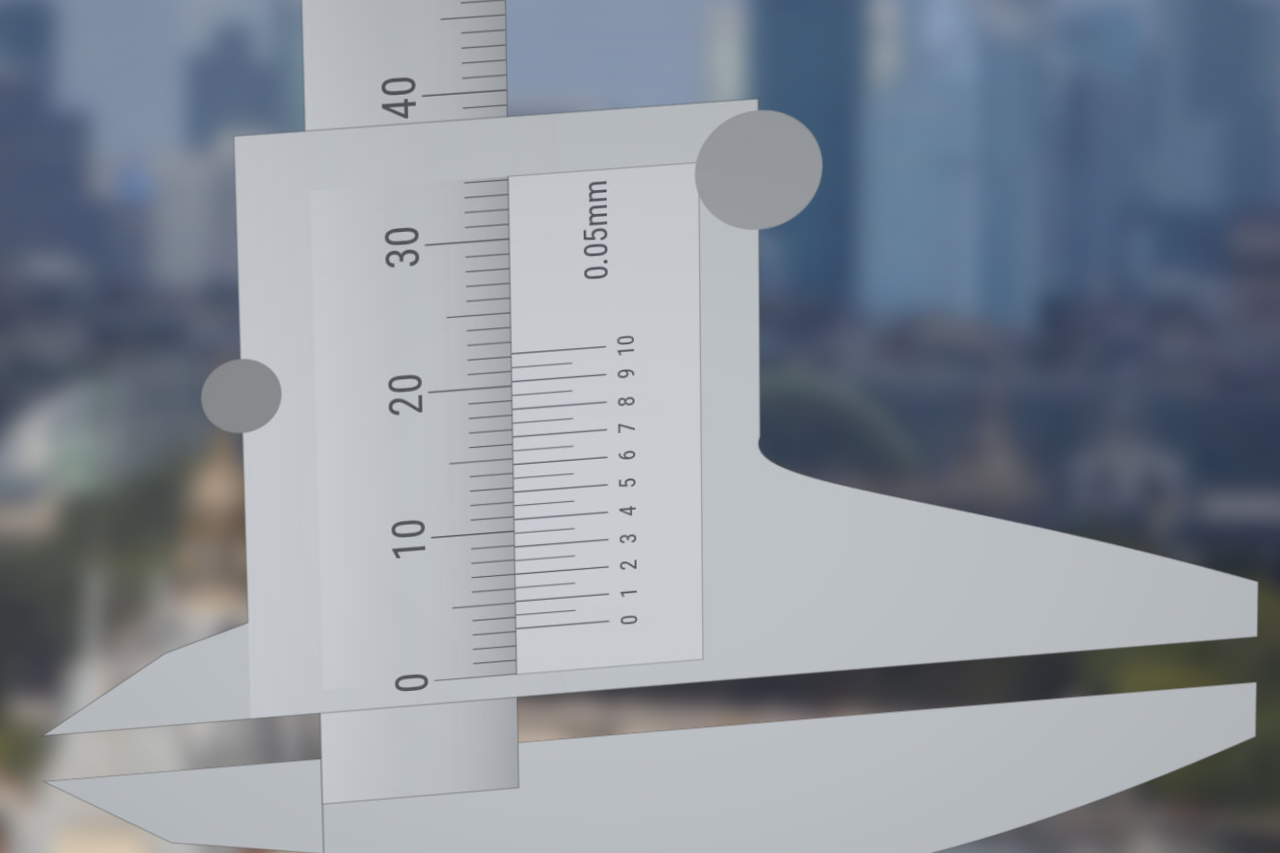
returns 3.2,mm
